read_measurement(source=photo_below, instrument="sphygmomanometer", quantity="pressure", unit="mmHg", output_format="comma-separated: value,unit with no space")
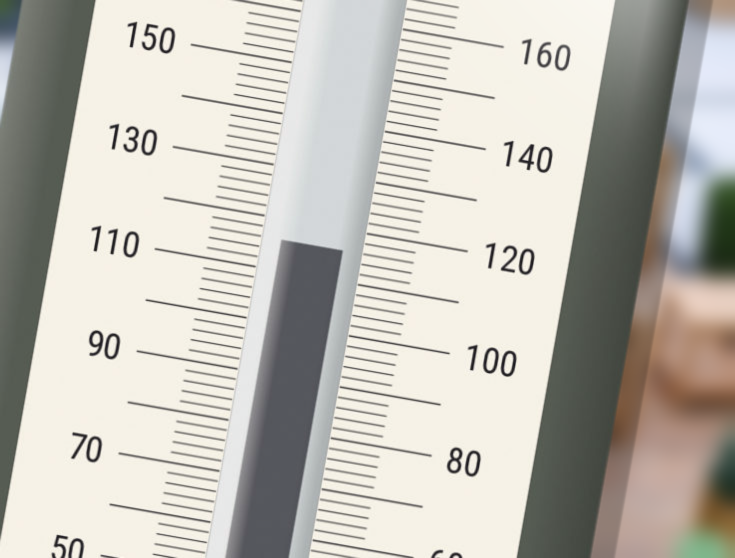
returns 116,mmHg
